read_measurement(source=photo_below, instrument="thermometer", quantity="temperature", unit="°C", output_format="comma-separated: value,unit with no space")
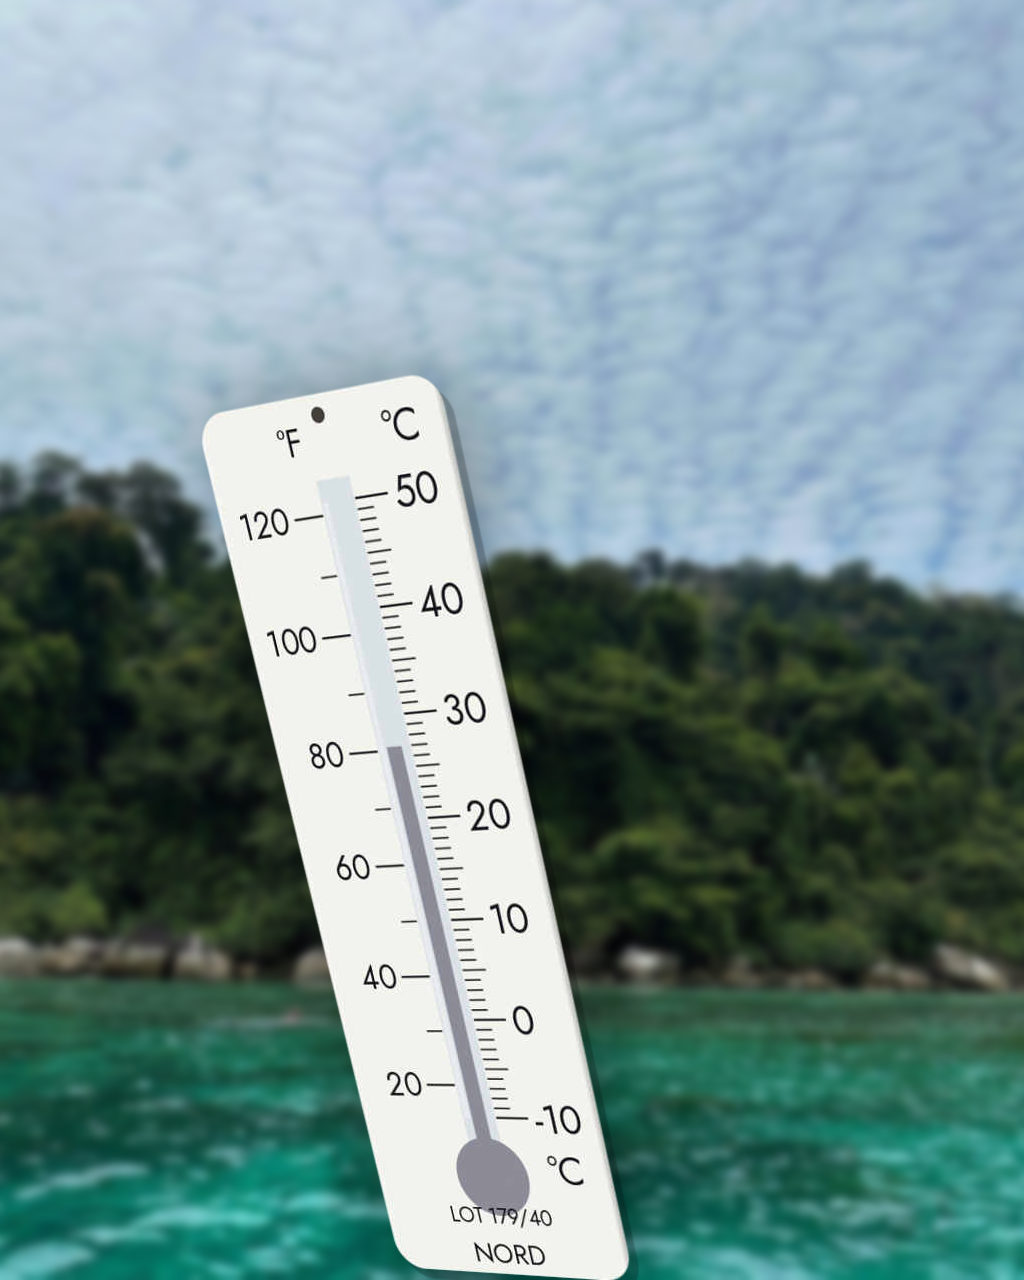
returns 27,°C
